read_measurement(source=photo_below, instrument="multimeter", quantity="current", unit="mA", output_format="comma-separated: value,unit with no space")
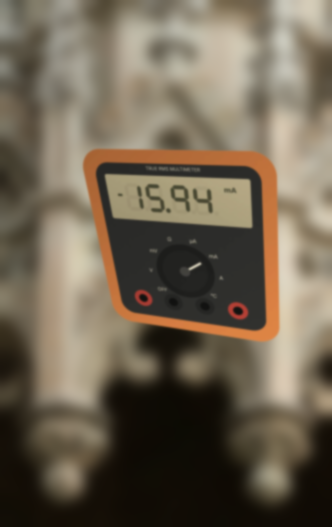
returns -15.94,mA
